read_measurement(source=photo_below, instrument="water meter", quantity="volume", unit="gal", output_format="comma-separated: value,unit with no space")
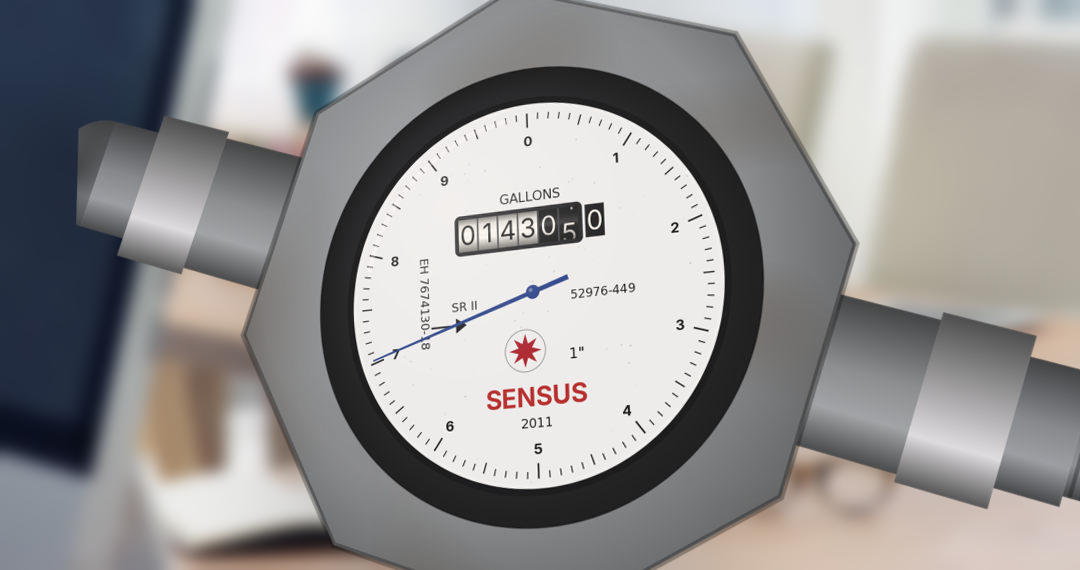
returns 143047.0,gal
